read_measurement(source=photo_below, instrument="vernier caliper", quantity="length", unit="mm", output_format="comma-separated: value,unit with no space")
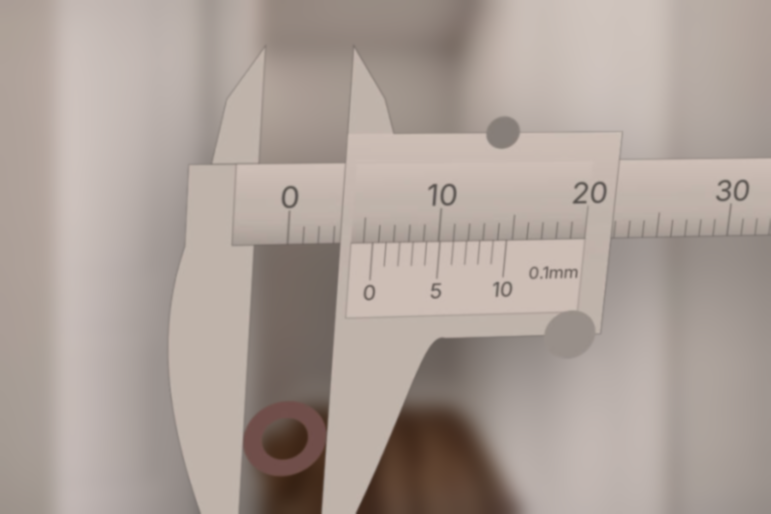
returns 5.6,mm
